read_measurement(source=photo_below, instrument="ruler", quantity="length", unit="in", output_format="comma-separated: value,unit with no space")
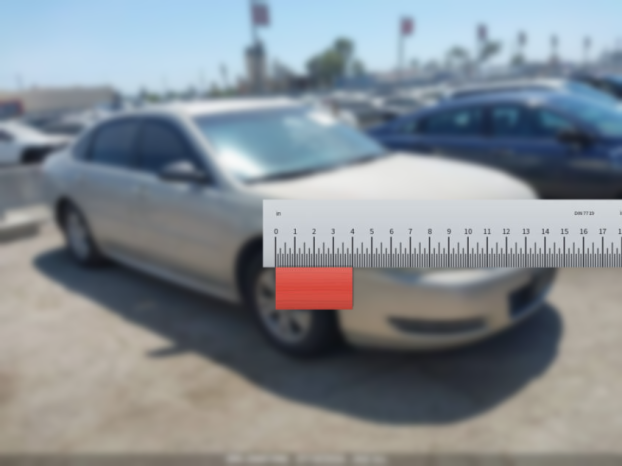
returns 4,in
